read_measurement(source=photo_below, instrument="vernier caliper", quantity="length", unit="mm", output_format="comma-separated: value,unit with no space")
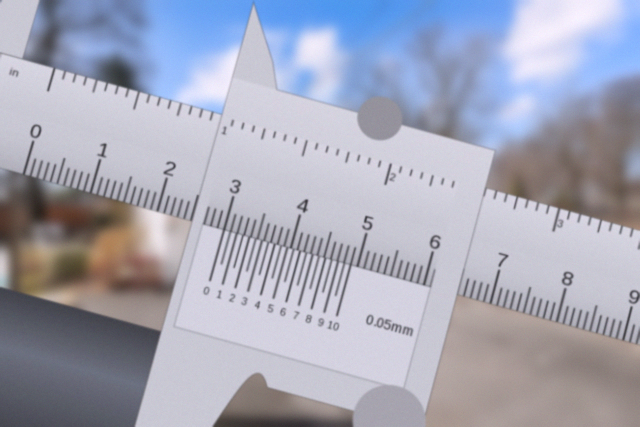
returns 30.0,mm
